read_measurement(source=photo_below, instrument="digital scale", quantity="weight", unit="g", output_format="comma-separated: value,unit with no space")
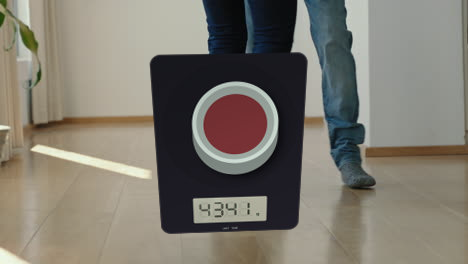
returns 4341,g
